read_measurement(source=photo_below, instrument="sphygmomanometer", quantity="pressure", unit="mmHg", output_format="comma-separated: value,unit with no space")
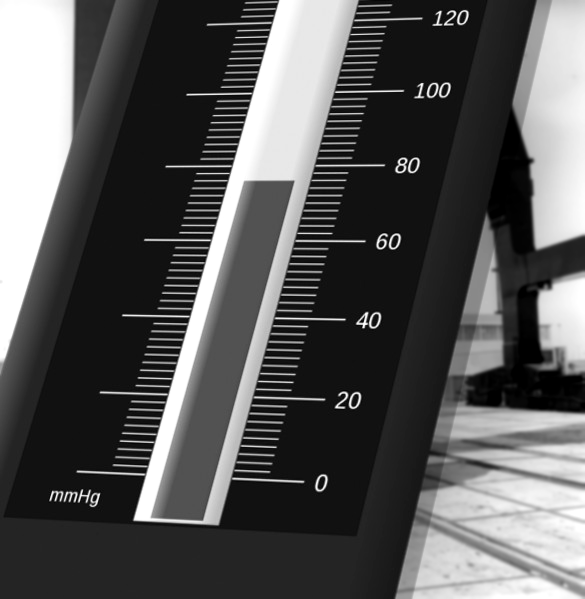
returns 76,mmHg
